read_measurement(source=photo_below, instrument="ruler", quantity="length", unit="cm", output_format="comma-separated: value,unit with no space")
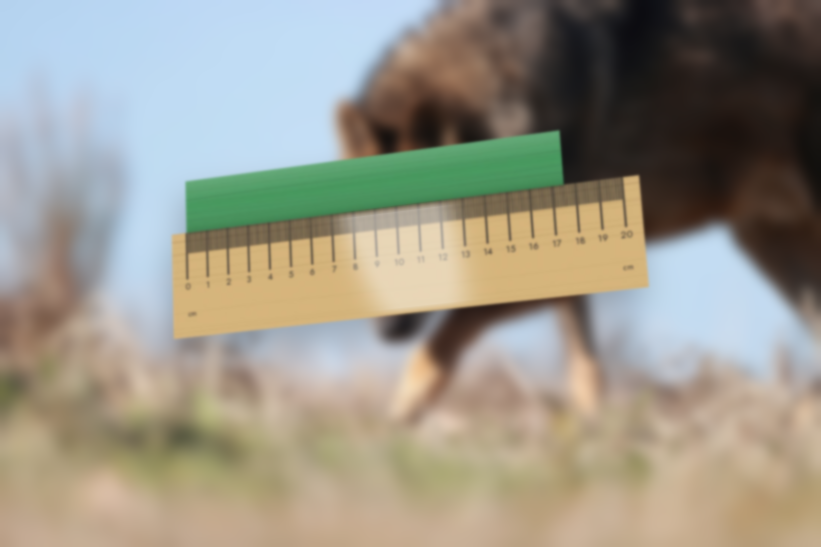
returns 17.5,cm
